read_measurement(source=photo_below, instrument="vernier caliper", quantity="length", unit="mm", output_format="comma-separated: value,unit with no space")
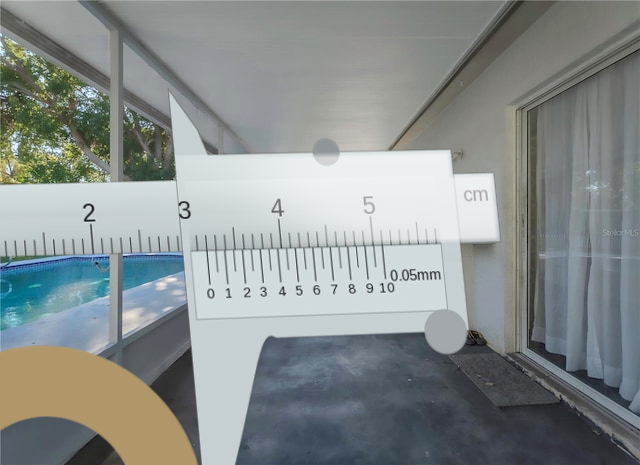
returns 32.0,mm
